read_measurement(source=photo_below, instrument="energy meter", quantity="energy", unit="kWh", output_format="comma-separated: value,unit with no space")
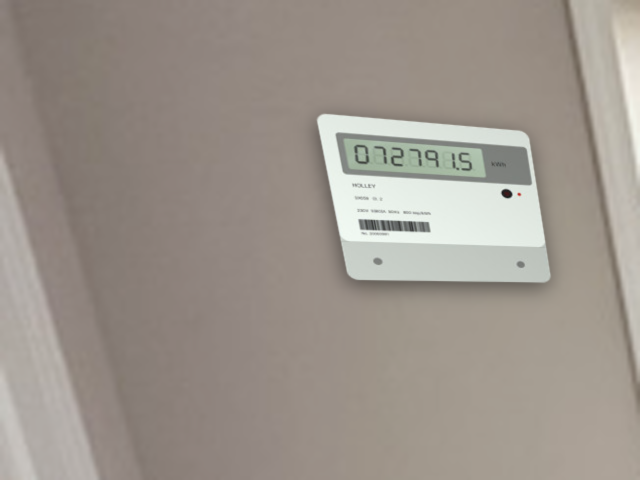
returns 72791.5,kWh
